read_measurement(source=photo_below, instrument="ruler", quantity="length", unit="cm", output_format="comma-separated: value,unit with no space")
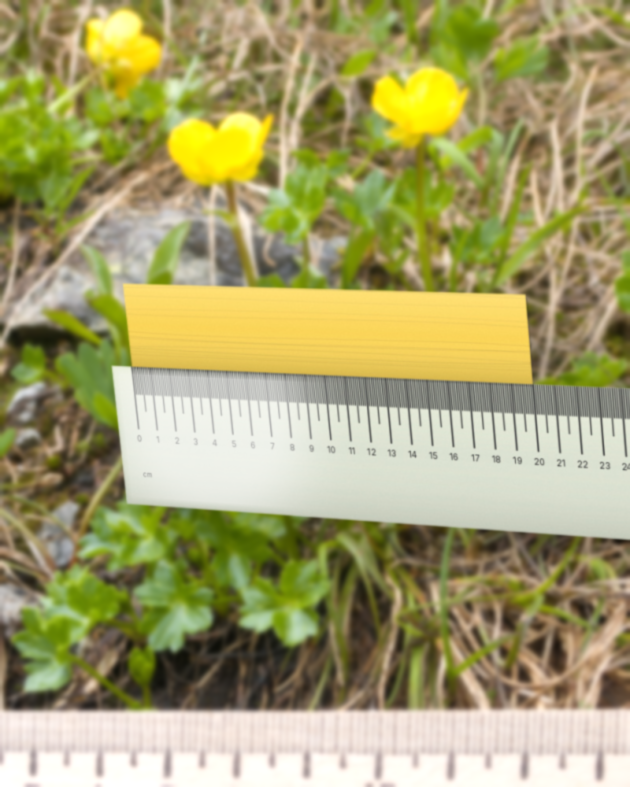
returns 20,cm
